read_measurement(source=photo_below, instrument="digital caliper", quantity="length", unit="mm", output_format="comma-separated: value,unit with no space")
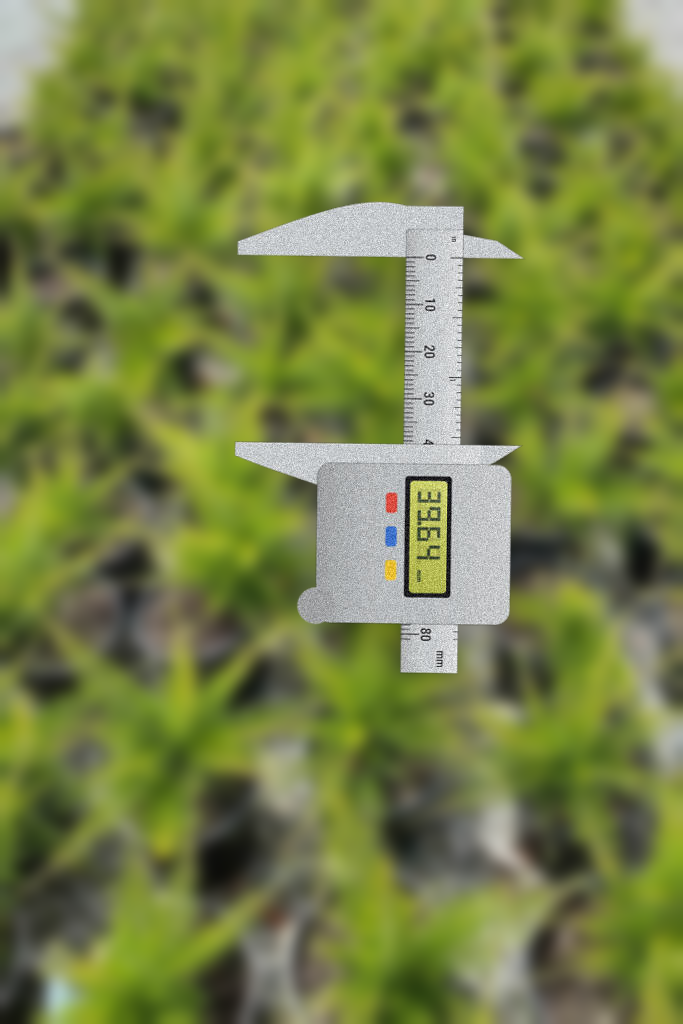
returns 39.64,mm
